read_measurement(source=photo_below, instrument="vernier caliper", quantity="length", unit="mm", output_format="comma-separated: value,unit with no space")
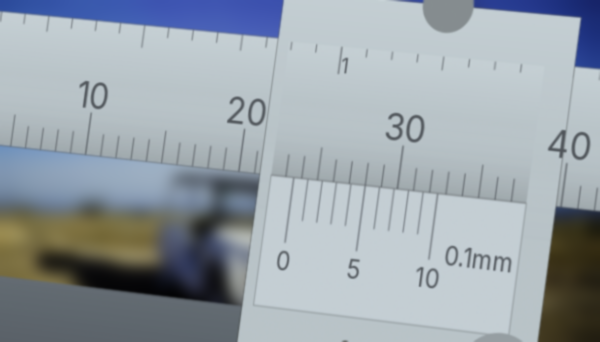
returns 23.5,mm
